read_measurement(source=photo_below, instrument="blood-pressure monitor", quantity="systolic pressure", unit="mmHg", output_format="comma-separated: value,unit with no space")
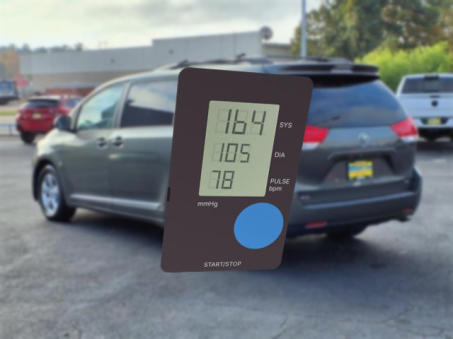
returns 164,mmHg
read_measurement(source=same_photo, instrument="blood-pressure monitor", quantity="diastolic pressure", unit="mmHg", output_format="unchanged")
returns 105,mmHg
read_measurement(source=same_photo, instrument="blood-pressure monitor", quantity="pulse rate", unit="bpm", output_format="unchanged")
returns 78,bpm
